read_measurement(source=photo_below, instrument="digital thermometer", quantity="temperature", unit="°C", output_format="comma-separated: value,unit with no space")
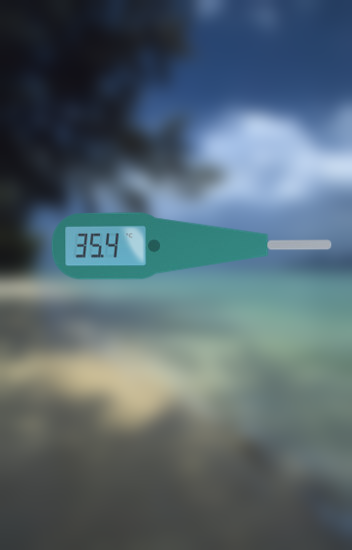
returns 35.4,°C
